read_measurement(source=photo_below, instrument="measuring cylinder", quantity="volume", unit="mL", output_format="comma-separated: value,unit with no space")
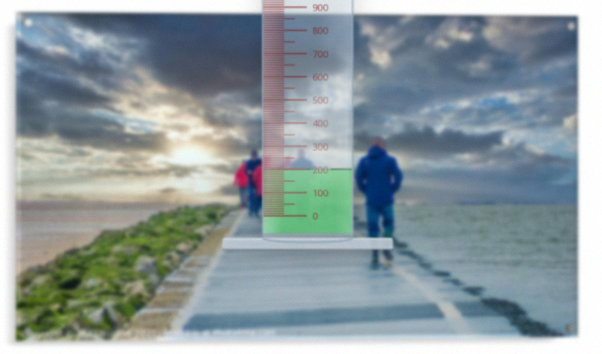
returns 200,mL
